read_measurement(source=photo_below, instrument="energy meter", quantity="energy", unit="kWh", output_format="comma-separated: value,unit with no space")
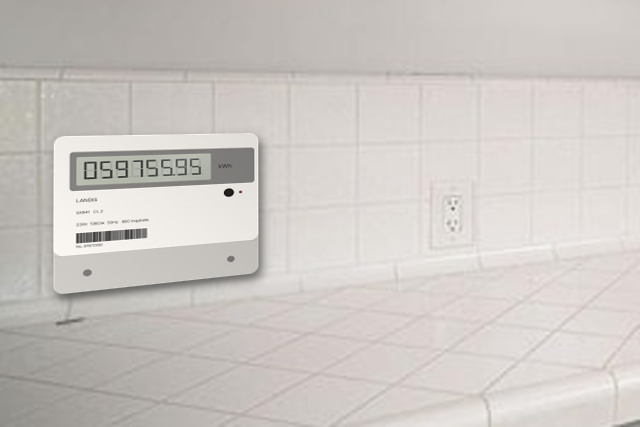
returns 59755.95,kWh
